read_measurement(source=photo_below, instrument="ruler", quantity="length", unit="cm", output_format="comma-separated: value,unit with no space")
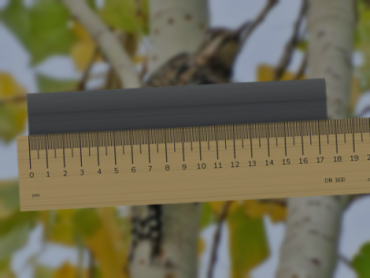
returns 17.5,cm
